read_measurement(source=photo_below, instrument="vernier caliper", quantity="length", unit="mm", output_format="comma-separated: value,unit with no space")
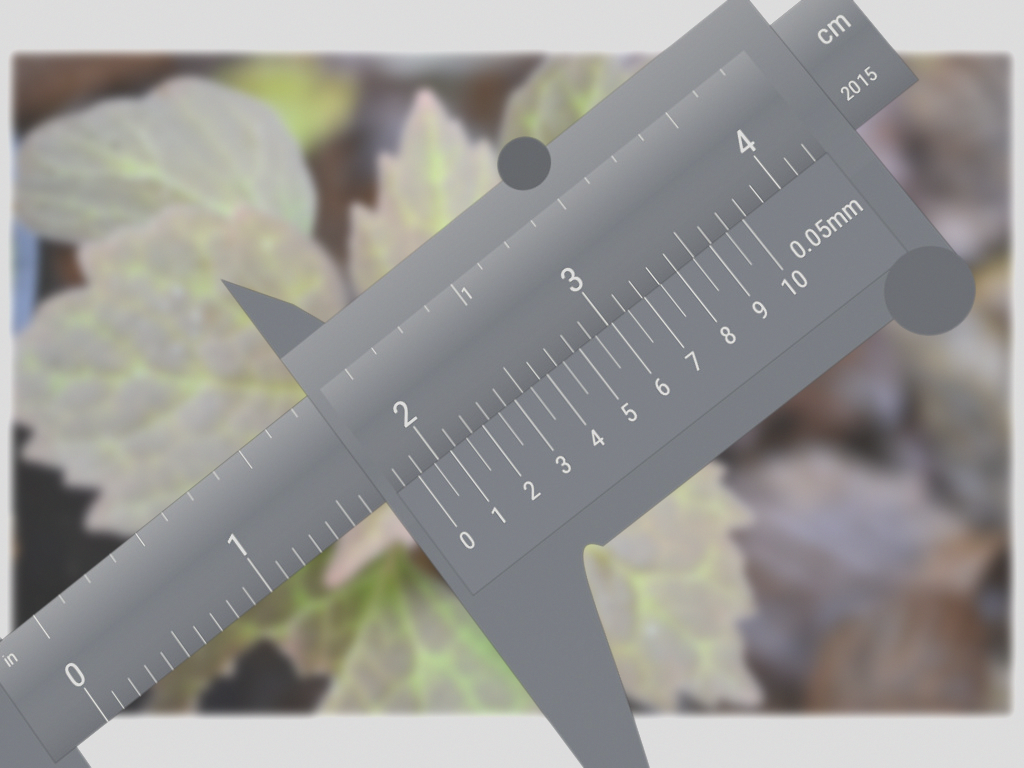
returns 18.8,mm
